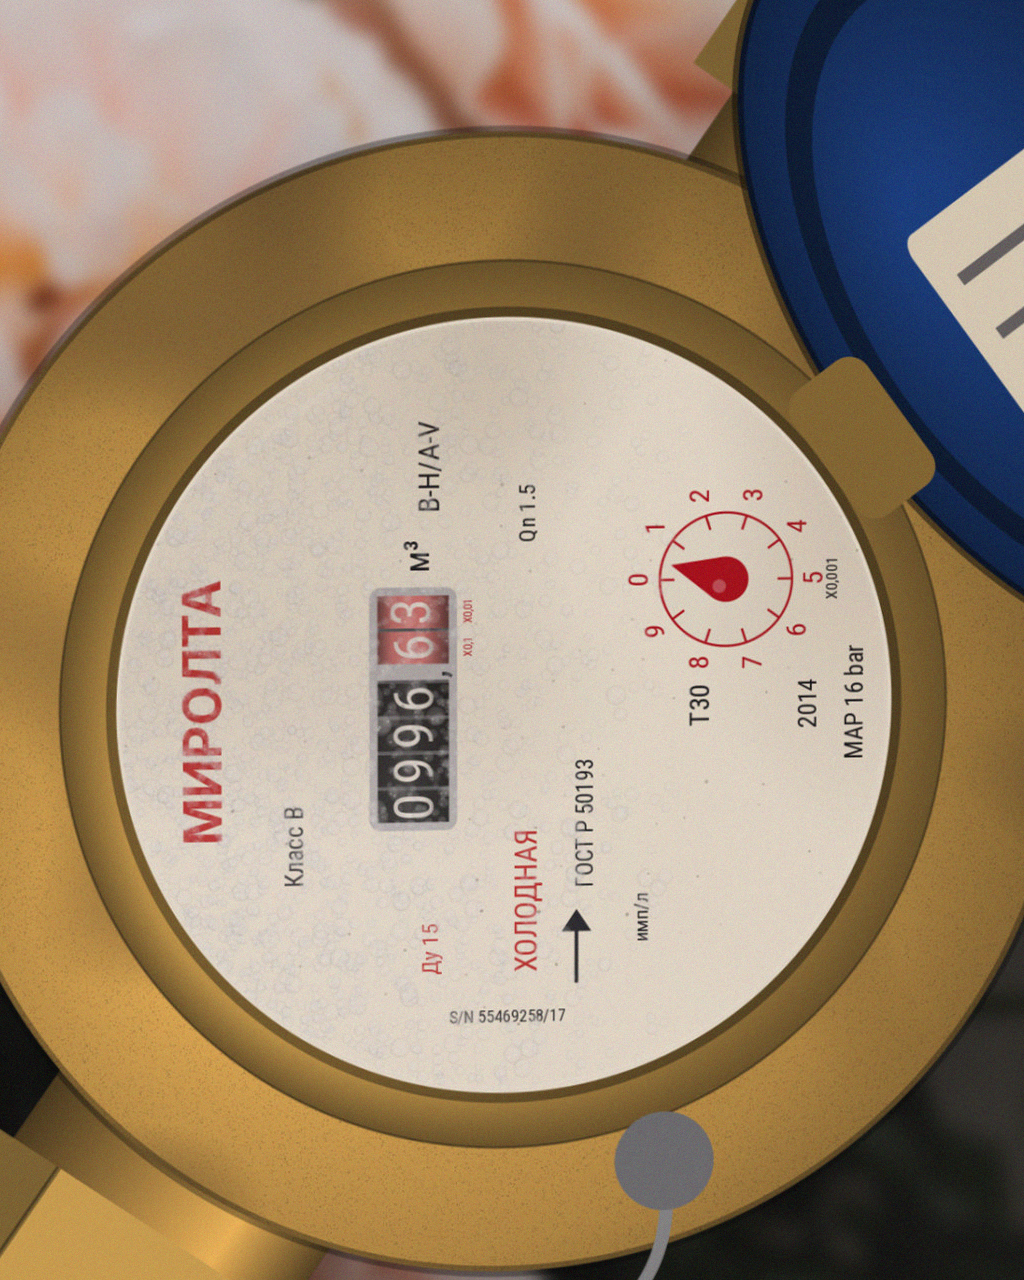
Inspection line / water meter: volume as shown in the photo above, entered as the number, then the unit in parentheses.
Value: 996.630 (m³)
